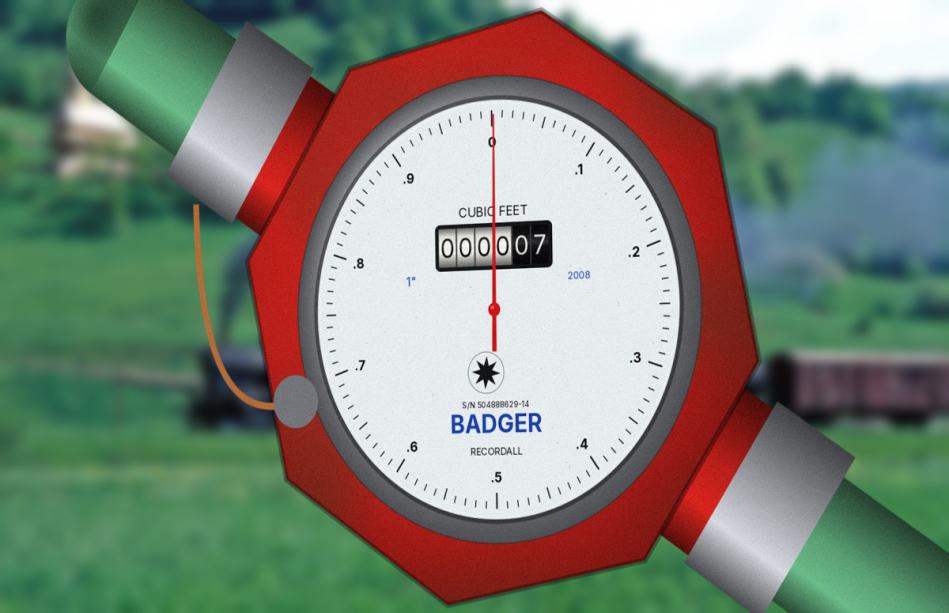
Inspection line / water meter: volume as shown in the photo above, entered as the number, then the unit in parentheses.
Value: 7.00 (ft³)
